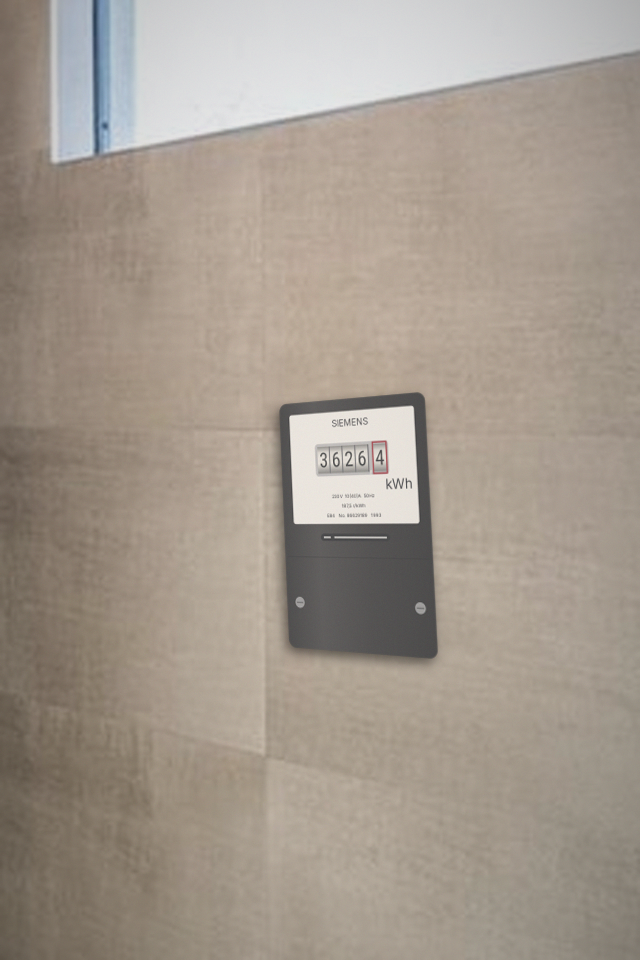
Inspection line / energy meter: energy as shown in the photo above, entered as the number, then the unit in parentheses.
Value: 3626.4 (kWh)
